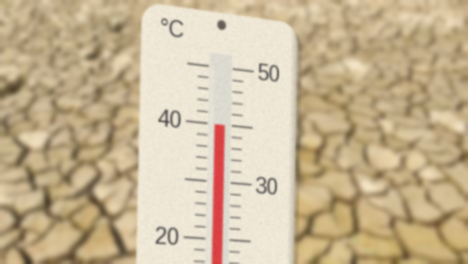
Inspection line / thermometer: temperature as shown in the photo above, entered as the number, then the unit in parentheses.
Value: 40 (°C)
